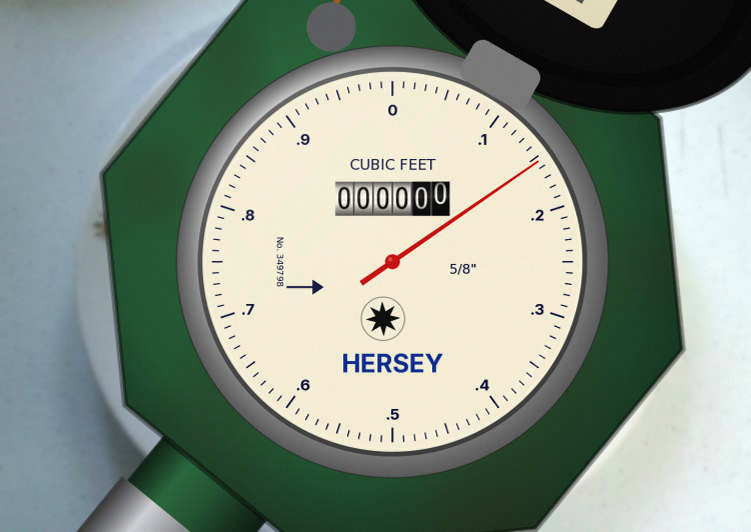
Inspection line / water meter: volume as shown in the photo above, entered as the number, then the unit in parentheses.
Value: 0.15 (ft³)
